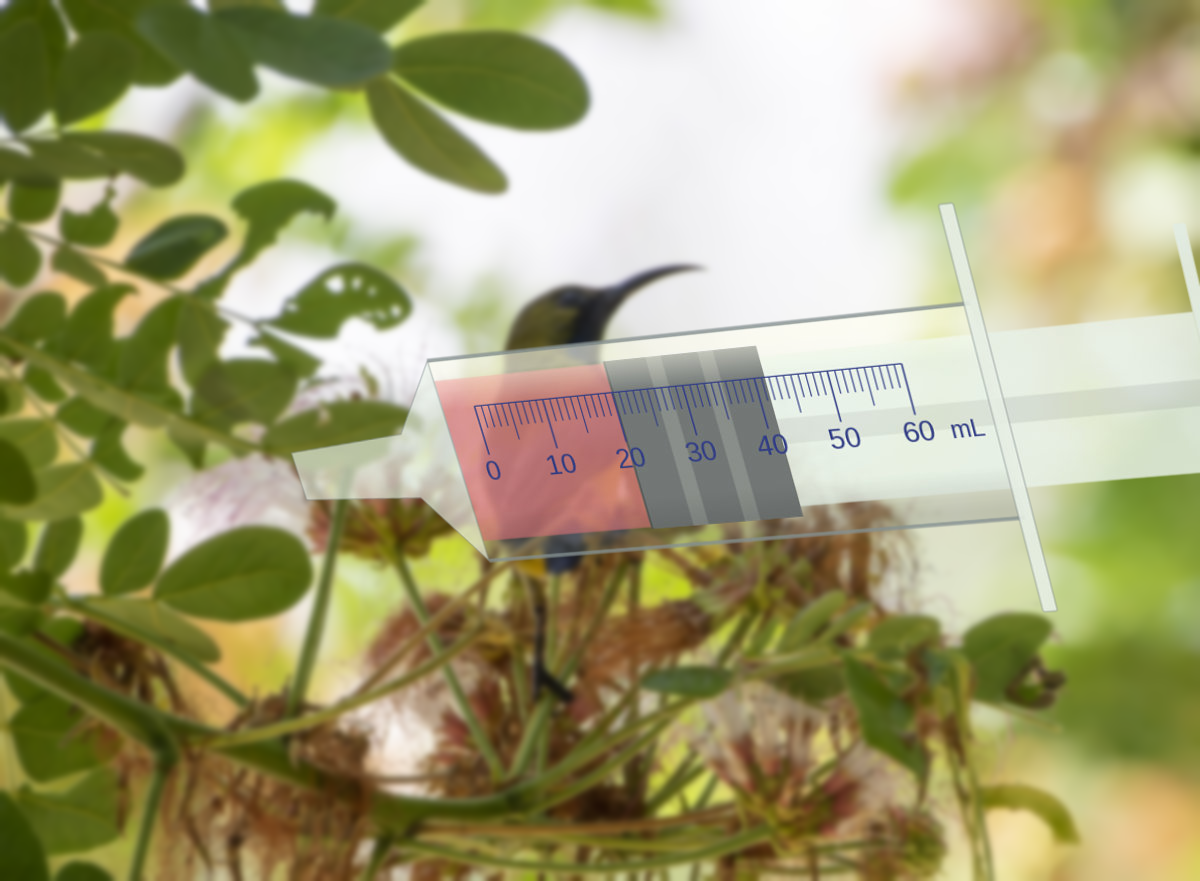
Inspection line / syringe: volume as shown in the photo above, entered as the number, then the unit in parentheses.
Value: 20 (mL)
